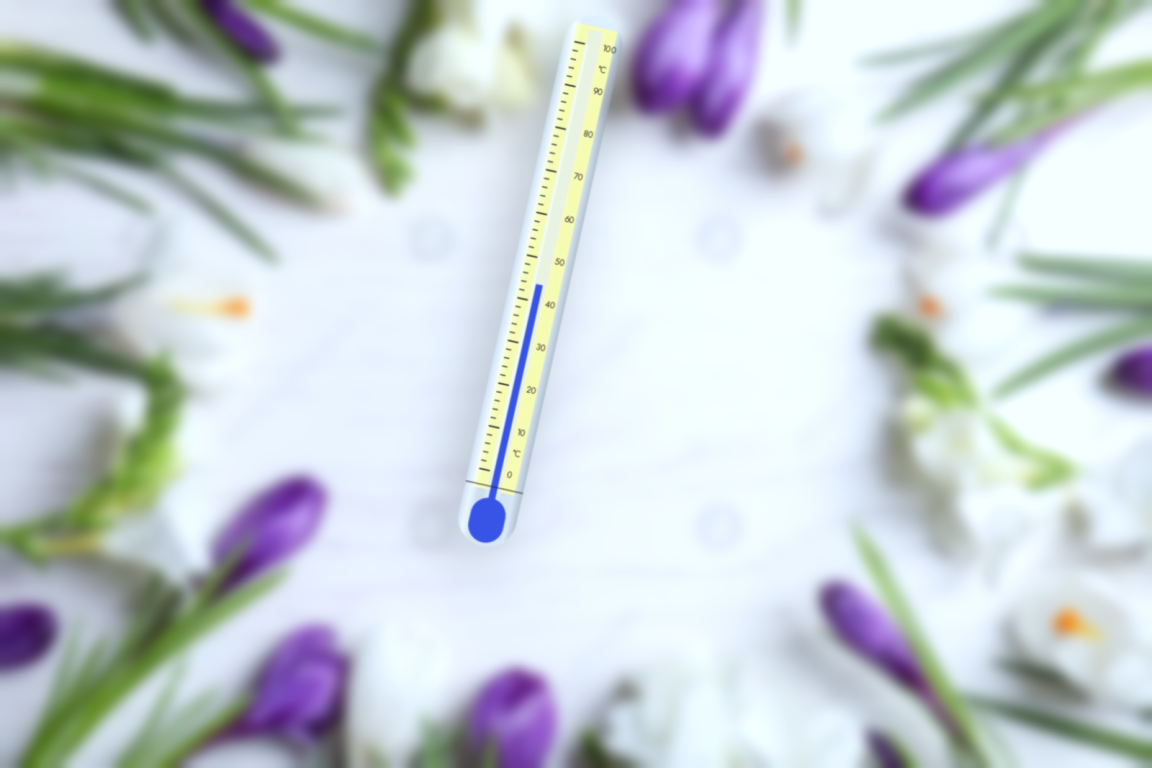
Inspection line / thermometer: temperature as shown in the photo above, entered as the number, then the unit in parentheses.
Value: 44 (°C)
